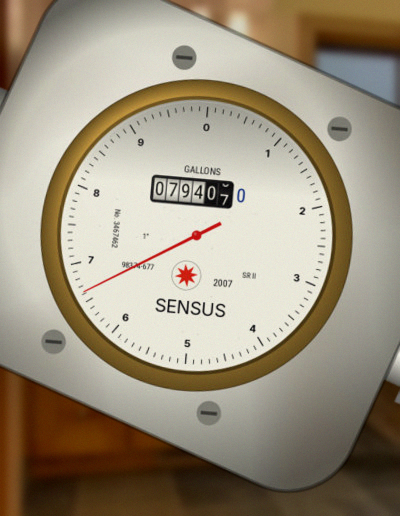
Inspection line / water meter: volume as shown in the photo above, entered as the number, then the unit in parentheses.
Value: 794066.6 (gal)
